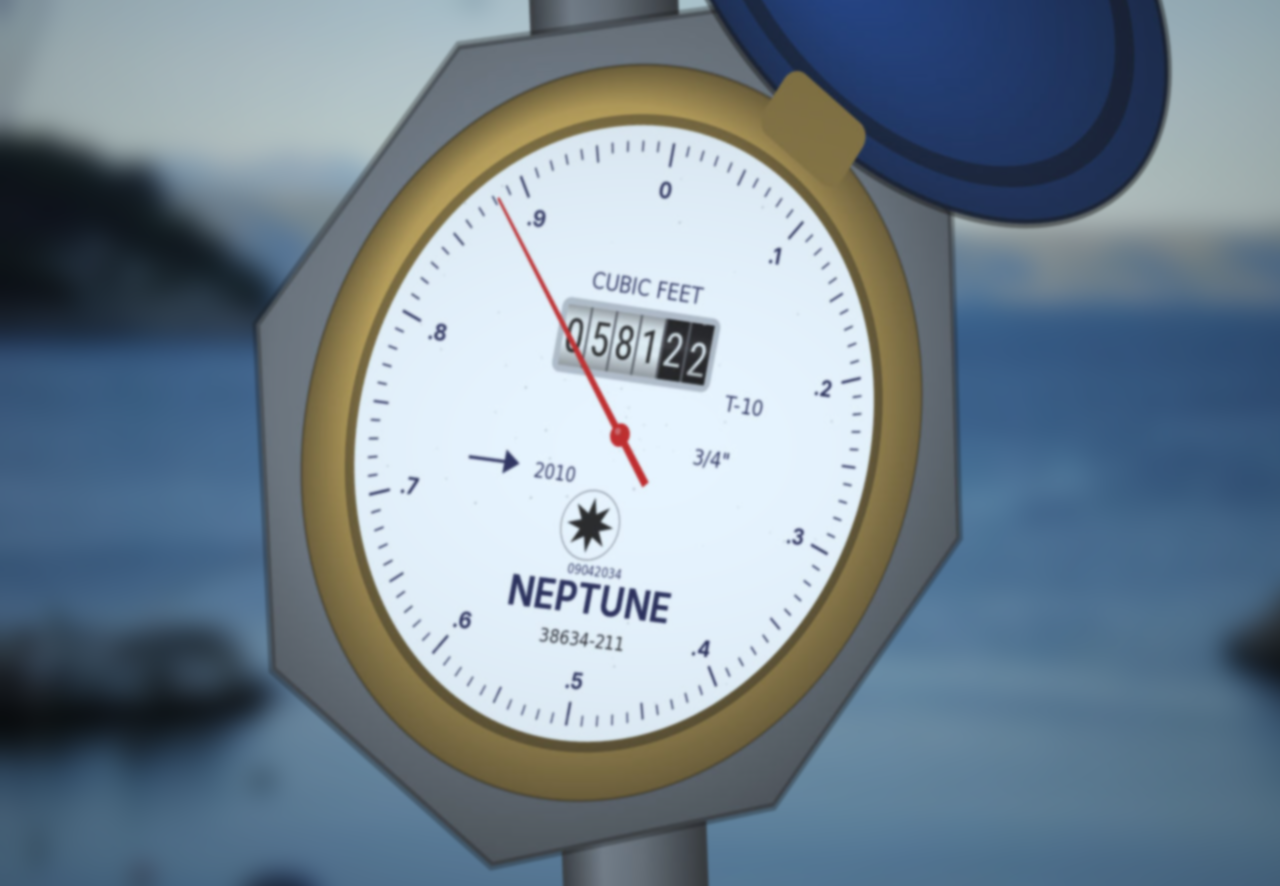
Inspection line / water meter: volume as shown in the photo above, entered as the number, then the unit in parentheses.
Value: 58121.88 (ft³)
